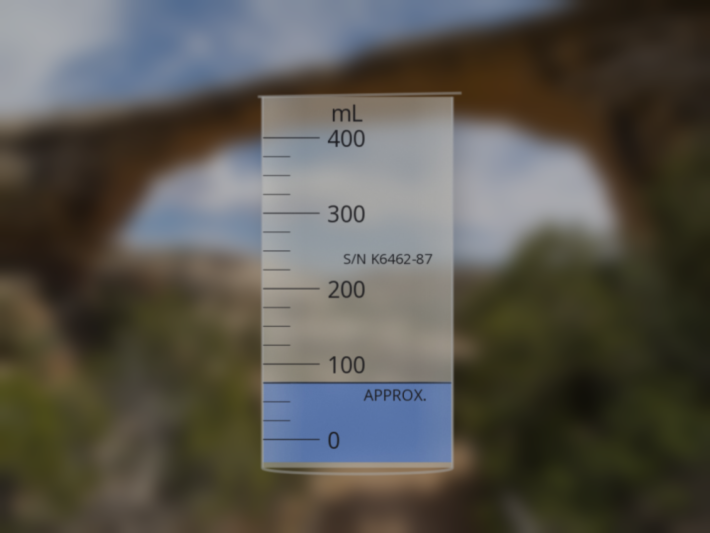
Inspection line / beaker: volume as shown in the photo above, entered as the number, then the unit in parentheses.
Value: 75 (mL)
